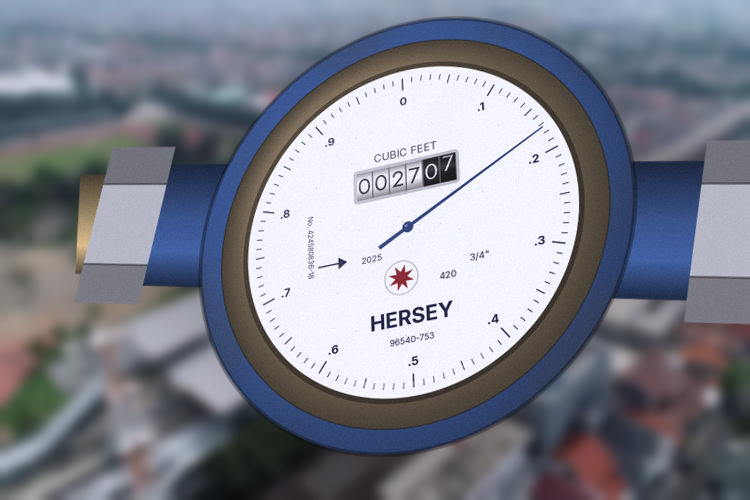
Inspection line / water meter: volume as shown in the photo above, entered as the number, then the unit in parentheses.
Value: 2707.17 (ft³)
